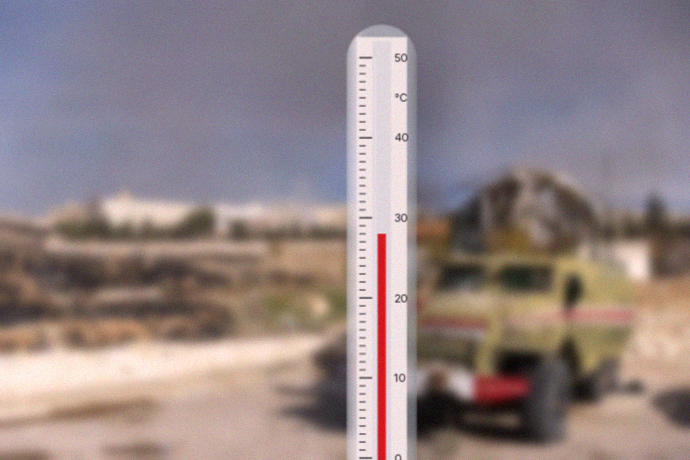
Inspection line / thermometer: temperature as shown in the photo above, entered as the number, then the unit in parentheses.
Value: 28 (°C)
